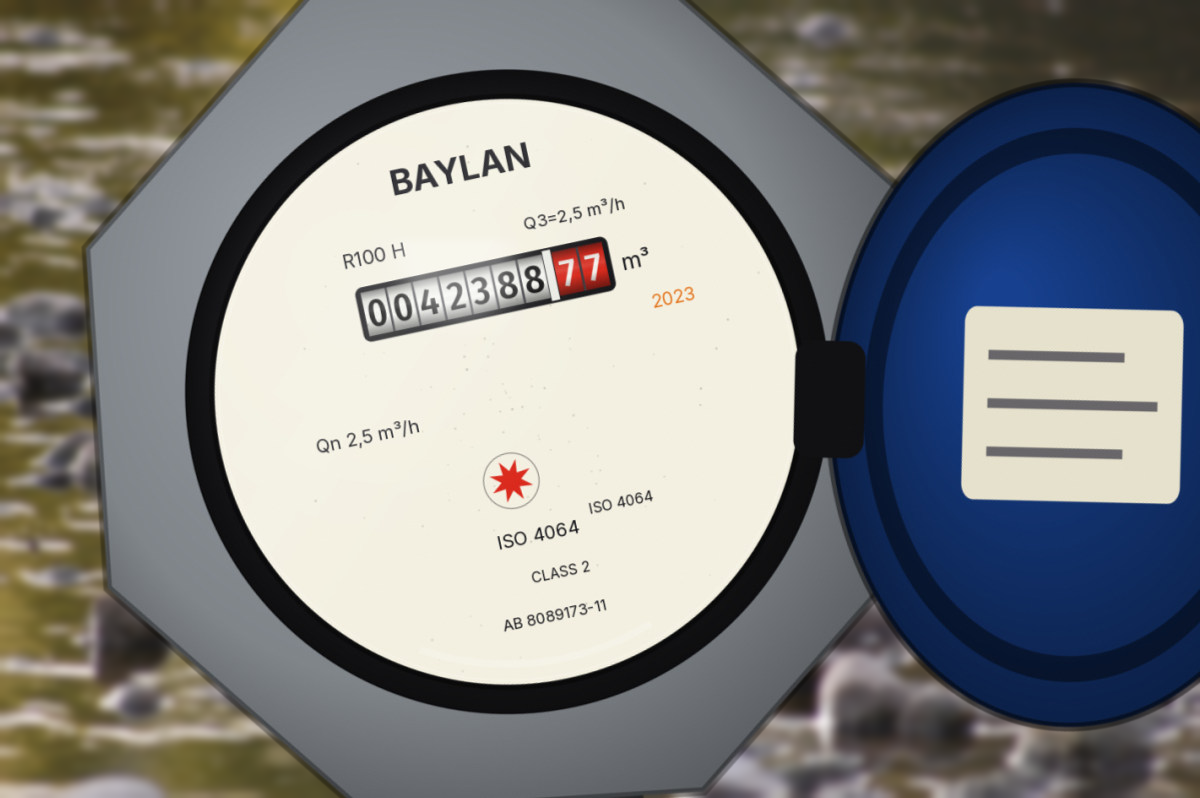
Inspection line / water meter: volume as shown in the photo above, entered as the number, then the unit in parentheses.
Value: 42388.77 (m³)
